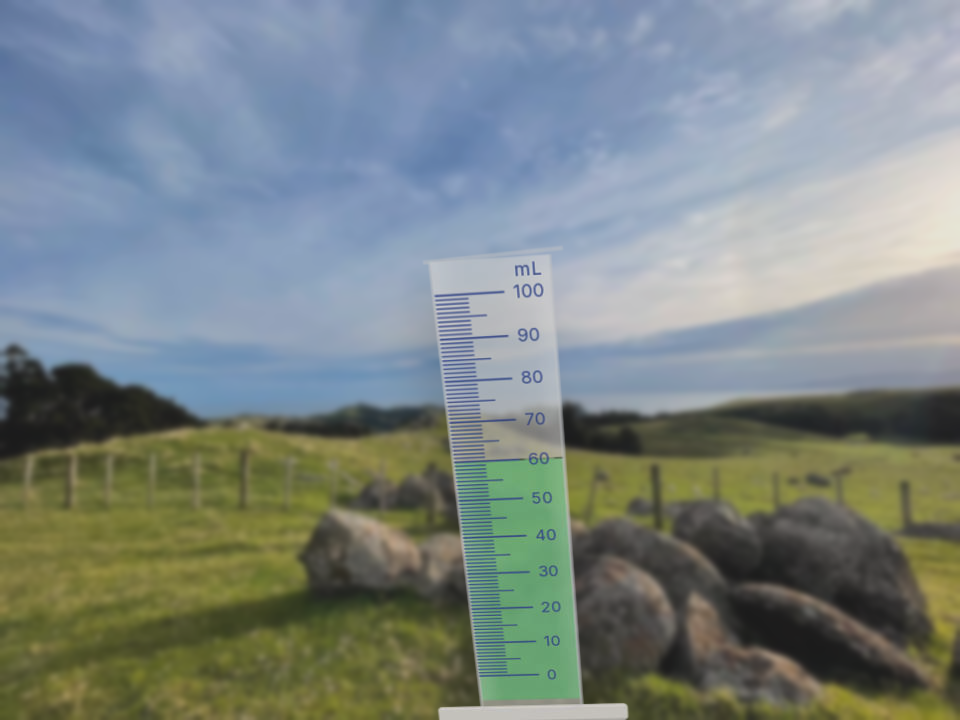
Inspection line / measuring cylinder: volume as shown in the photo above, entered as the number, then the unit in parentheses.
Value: 60 (mL)
